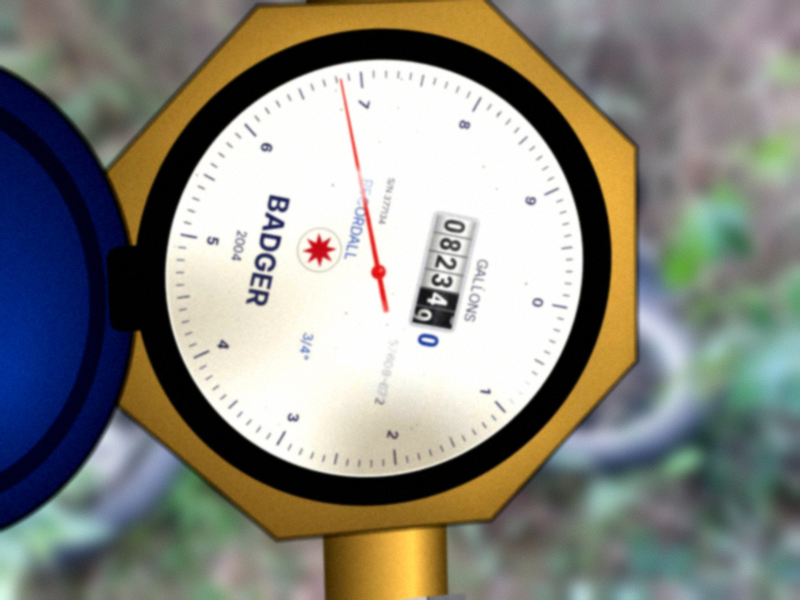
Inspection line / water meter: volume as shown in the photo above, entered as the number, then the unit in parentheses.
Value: 823486.8 (gal)
